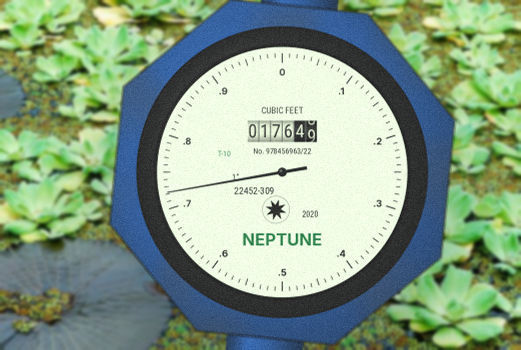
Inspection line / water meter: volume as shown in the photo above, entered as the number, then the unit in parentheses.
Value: 17648.72 (ft³)
